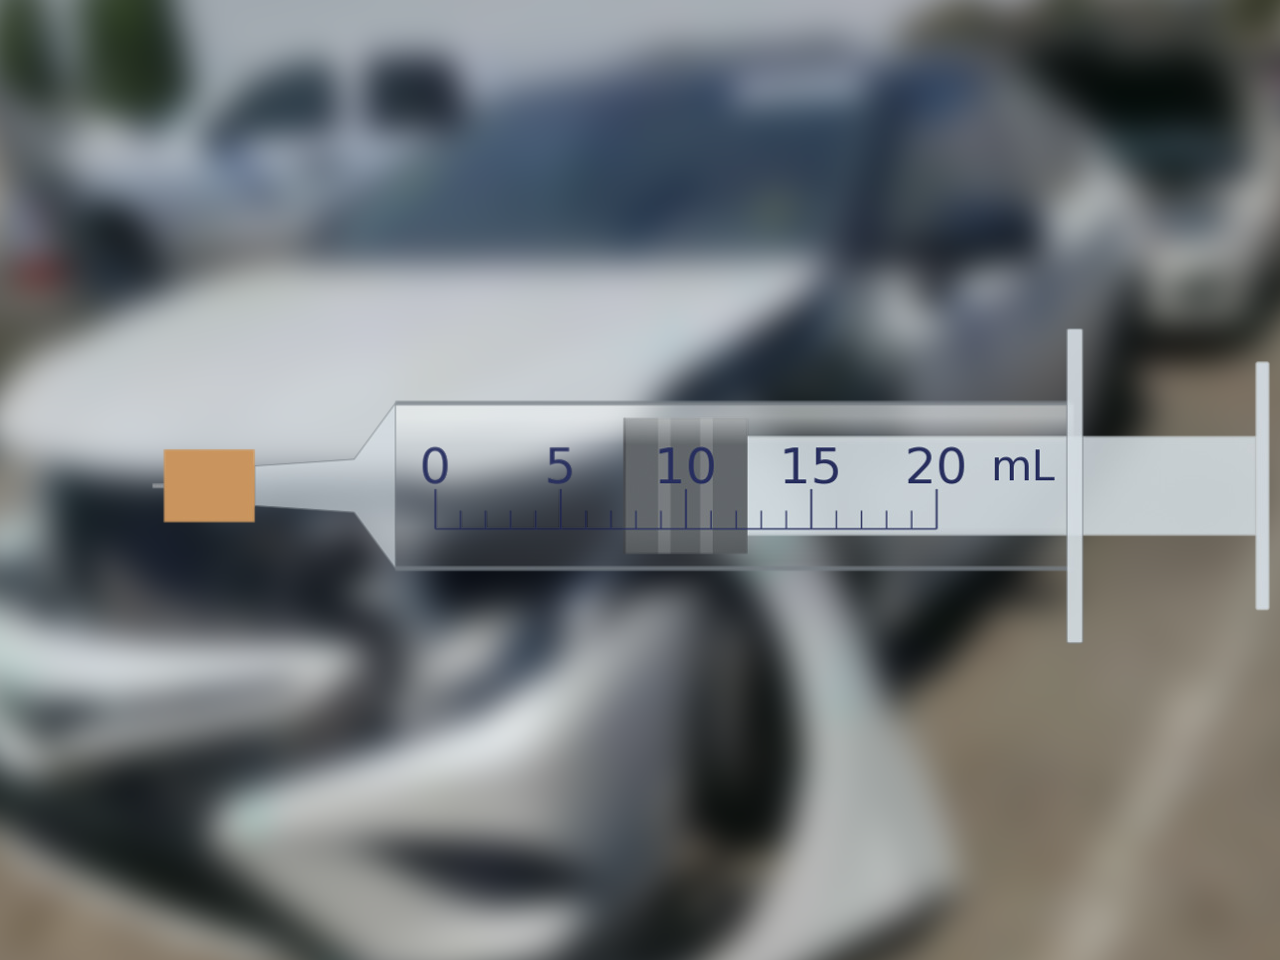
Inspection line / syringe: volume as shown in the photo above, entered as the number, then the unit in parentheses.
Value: 7.5 (mL)
